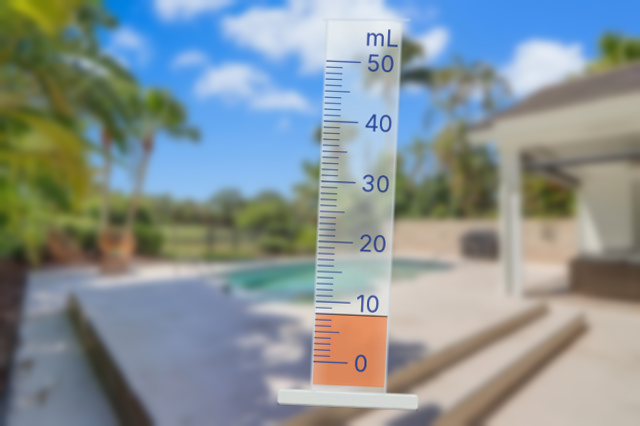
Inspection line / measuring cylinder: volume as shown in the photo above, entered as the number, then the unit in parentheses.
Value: 8 (mL)
